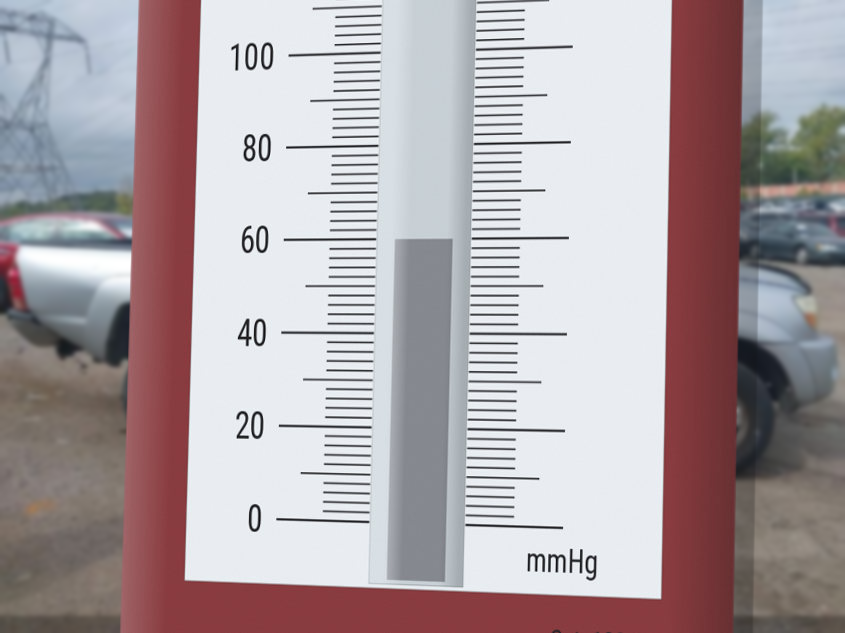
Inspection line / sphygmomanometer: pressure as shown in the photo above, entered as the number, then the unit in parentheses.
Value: 60 (mmHg)
